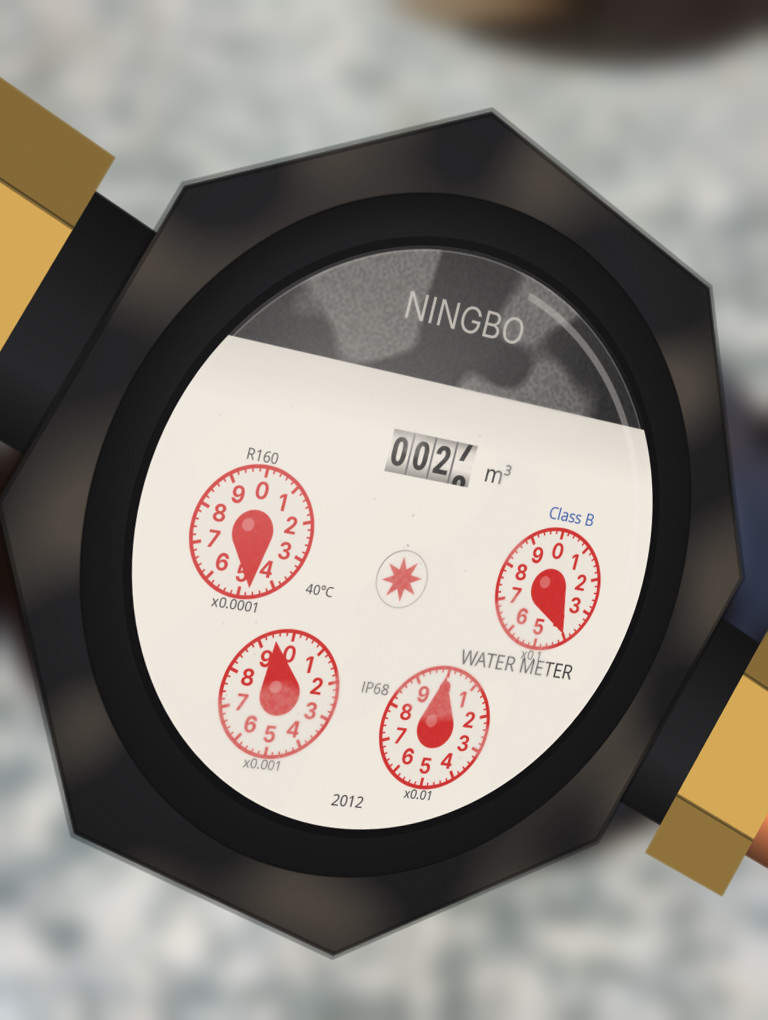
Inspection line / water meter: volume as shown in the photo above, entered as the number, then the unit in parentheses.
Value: 27.3994 (m³)
